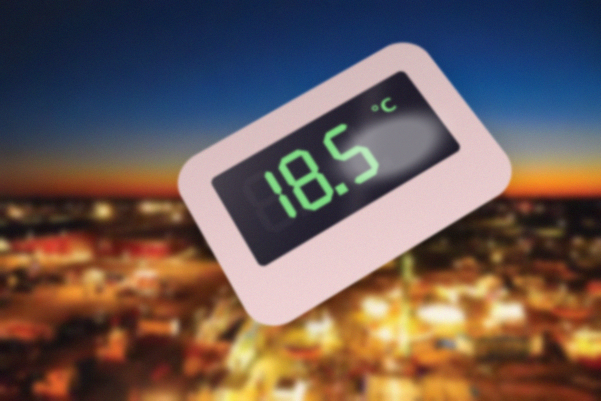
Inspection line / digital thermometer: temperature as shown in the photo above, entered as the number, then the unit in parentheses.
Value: 18.5 (°C)
